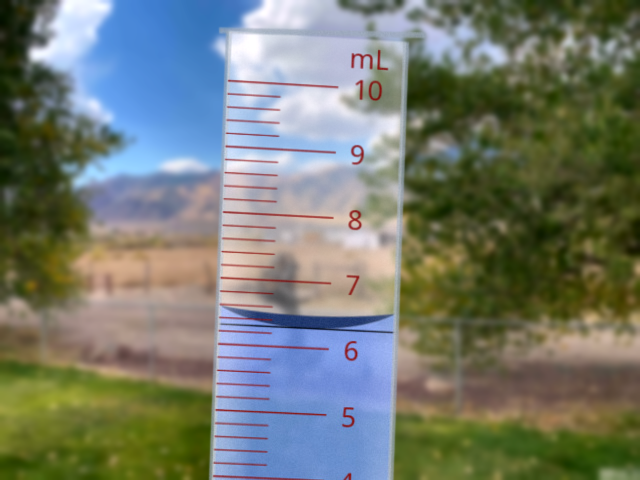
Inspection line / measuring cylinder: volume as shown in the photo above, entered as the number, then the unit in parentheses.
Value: 6.3 (mL)
